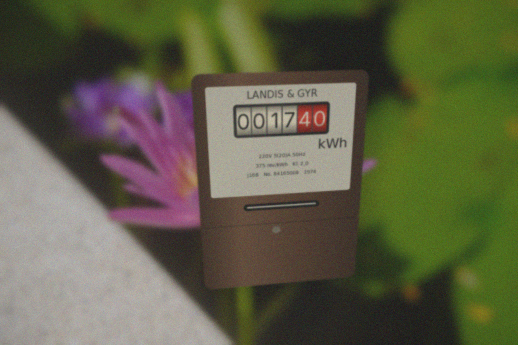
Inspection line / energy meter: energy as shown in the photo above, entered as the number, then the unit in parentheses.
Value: 17.40 (kWh)
